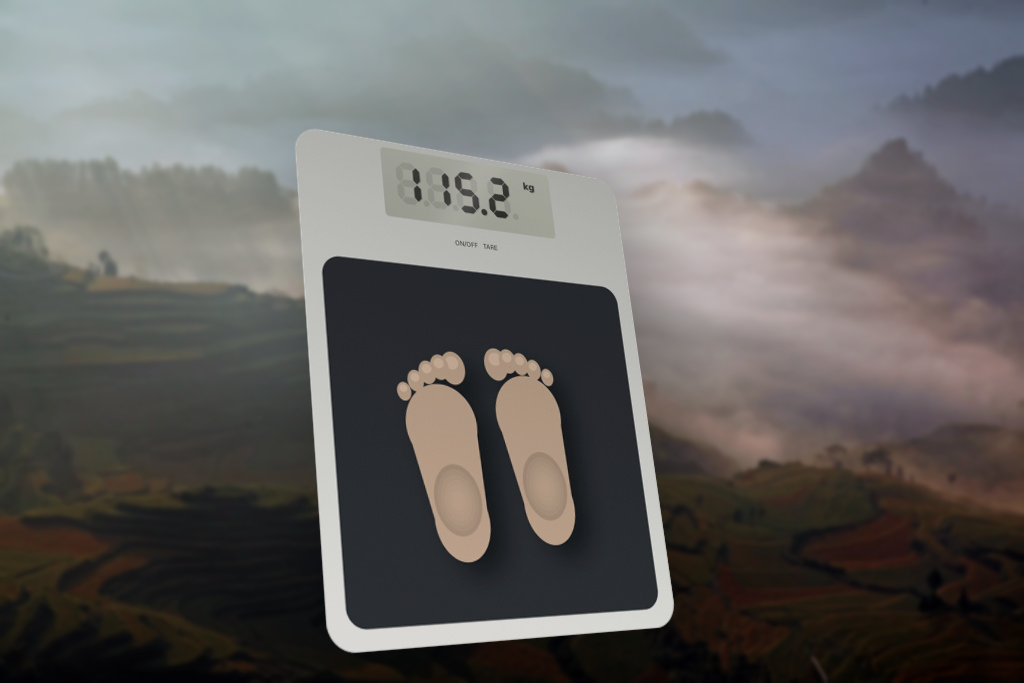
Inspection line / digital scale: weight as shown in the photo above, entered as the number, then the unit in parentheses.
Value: 115.2 (kg)
